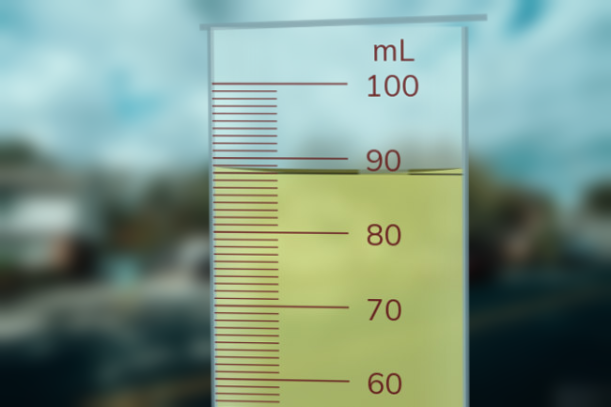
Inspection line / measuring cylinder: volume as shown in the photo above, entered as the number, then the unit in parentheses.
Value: 88 (mL)
